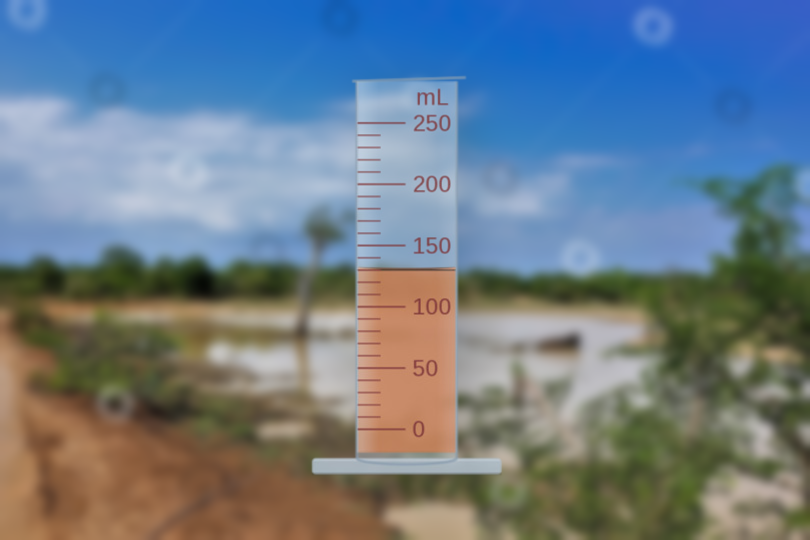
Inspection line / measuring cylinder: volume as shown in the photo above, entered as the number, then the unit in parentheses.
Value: 130 (mL)
